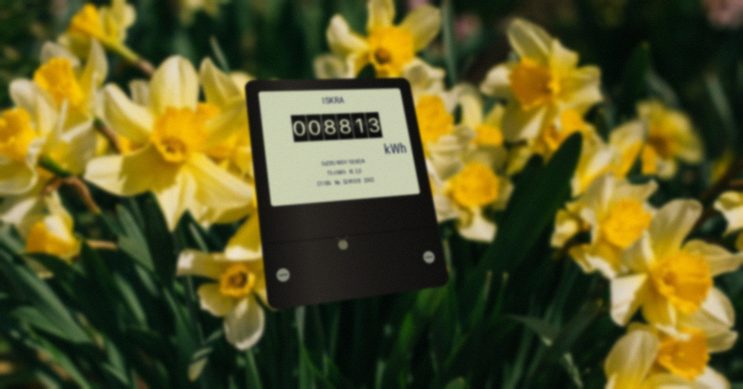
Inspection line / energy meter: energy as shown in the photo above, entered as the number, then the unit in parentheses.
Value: 8813 (kWh)
